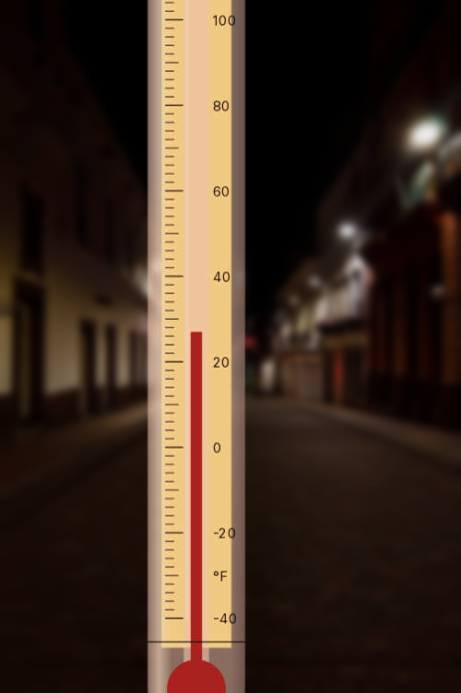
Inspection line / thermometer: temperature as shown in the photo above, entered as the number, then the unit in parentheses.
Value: 27 (°F)
